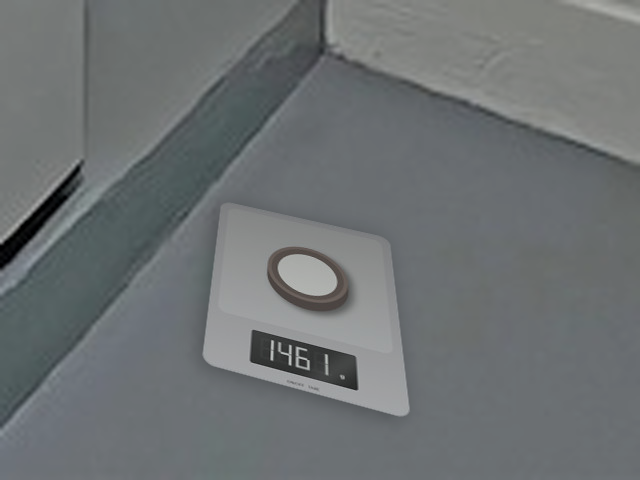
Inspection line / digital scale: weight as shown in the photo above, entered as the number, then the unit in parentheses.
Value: 1461 (g)
